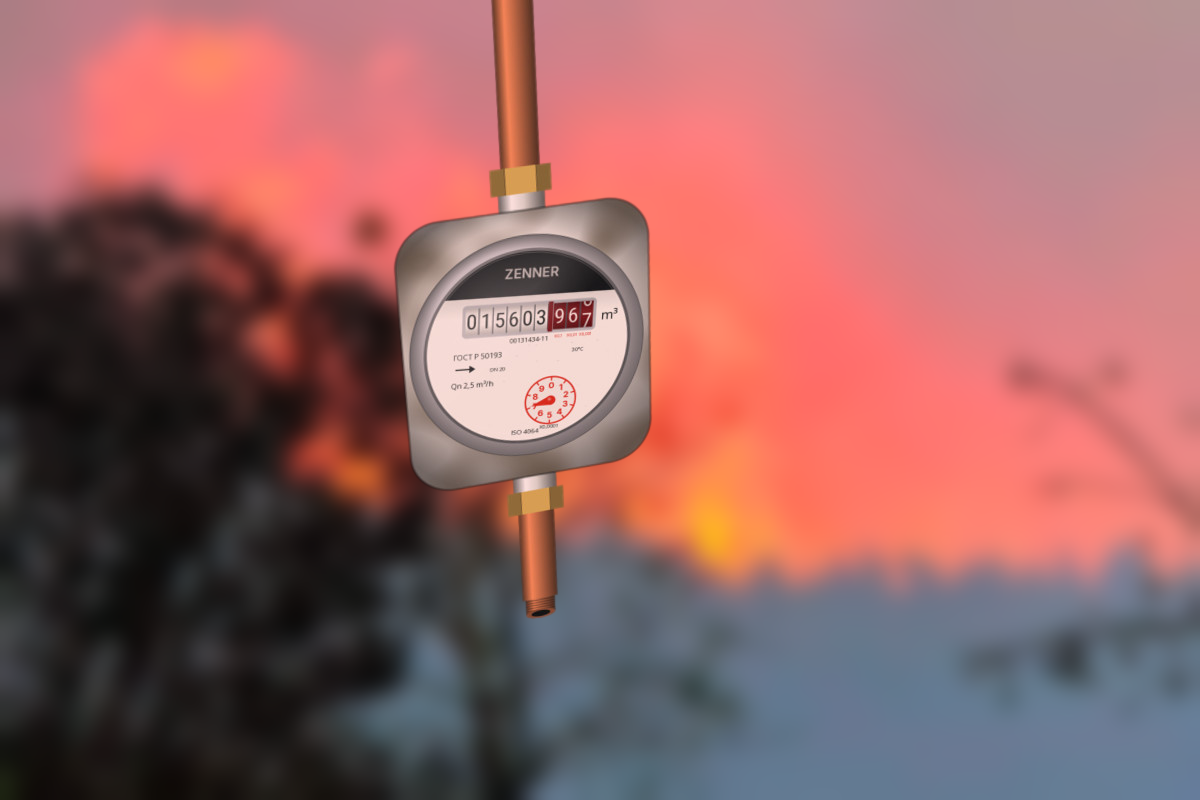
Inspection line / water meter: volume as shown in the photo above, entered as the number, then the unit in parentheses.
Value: 15603.9667 (m³)
